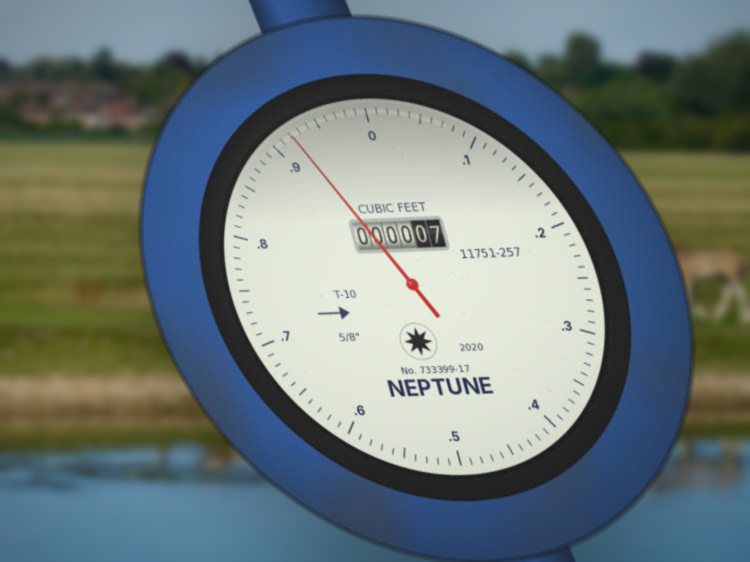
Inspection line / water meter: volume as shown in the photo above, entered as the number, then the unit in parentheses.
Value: 6.92 (ft³)
